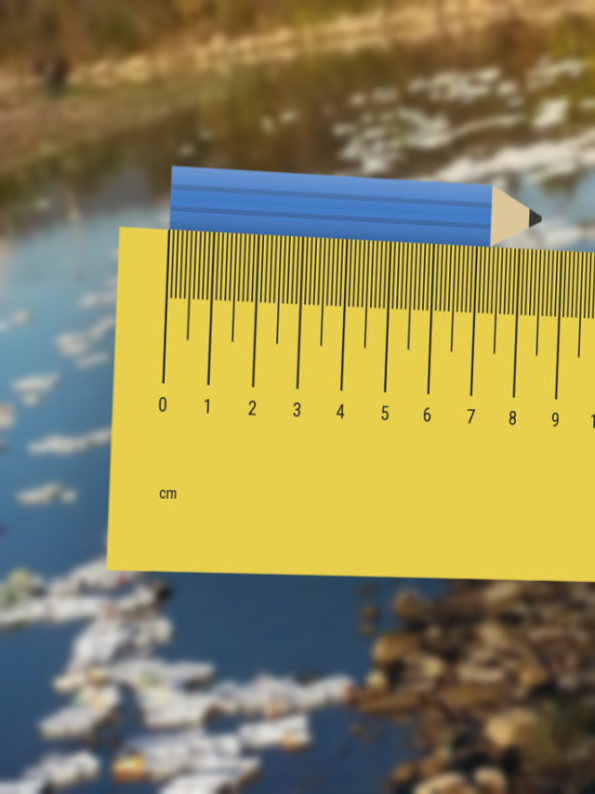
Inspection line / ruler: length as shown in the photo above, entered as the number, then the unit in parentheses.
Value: 8.5 (cm)
